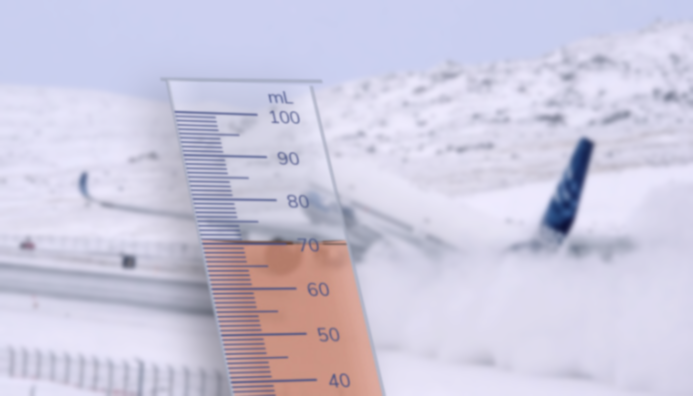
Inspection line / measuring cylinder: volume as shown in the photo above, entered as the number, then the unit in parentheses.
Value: 70 (mL)
